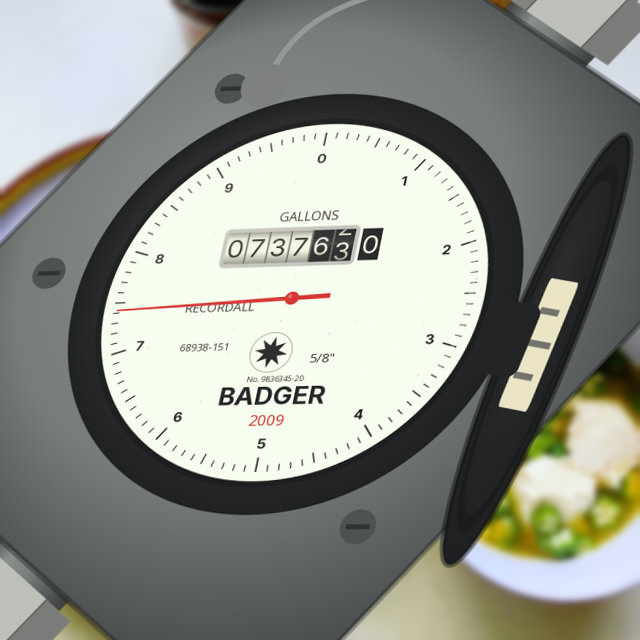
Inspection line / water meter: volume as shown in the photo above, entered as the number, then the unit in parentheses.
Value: 737627.4 (gal)
